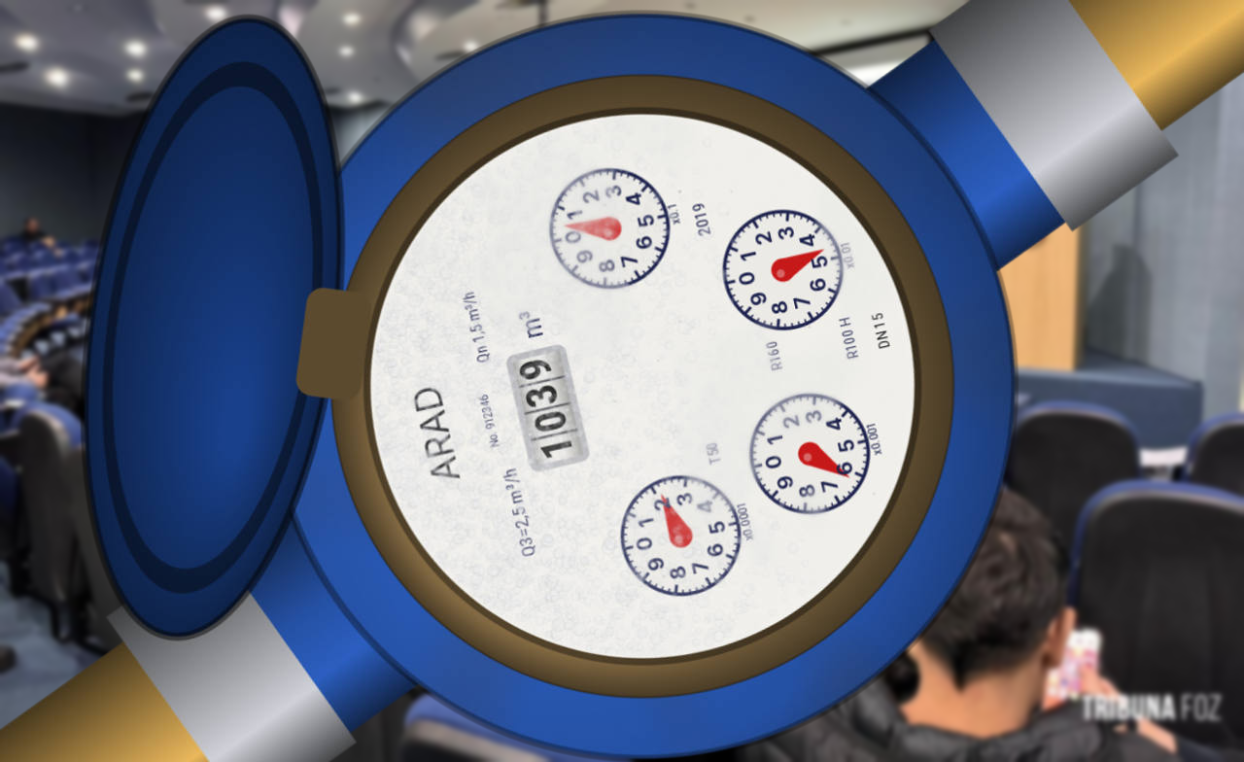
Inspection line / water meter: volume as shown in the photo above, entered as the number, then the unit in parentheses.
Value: 1039.0462 (m³)
